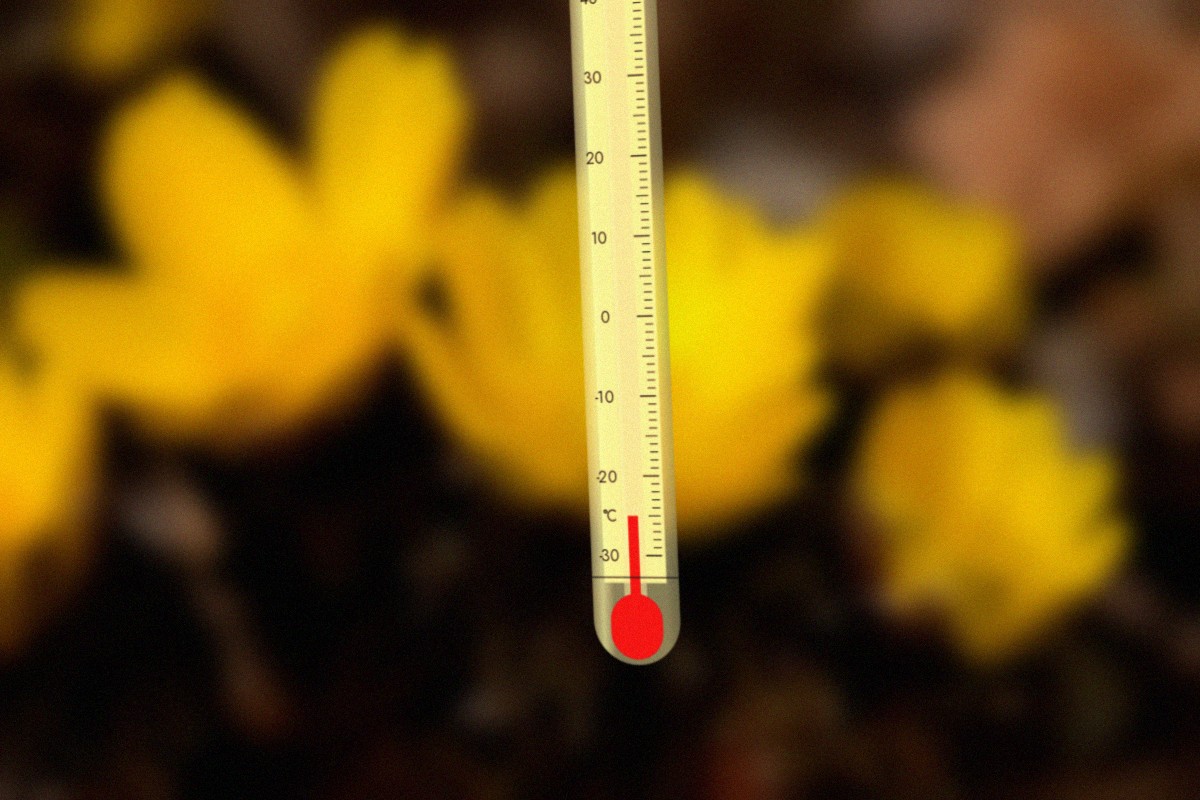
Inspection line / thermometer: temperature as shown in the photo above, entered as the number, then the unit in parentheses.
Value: -25 (°C)
